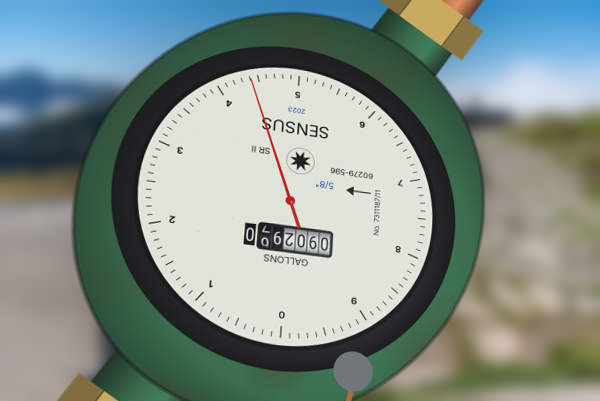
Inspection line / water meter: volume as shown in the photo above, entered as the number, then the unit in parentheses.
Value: 902964.4 (gal)
